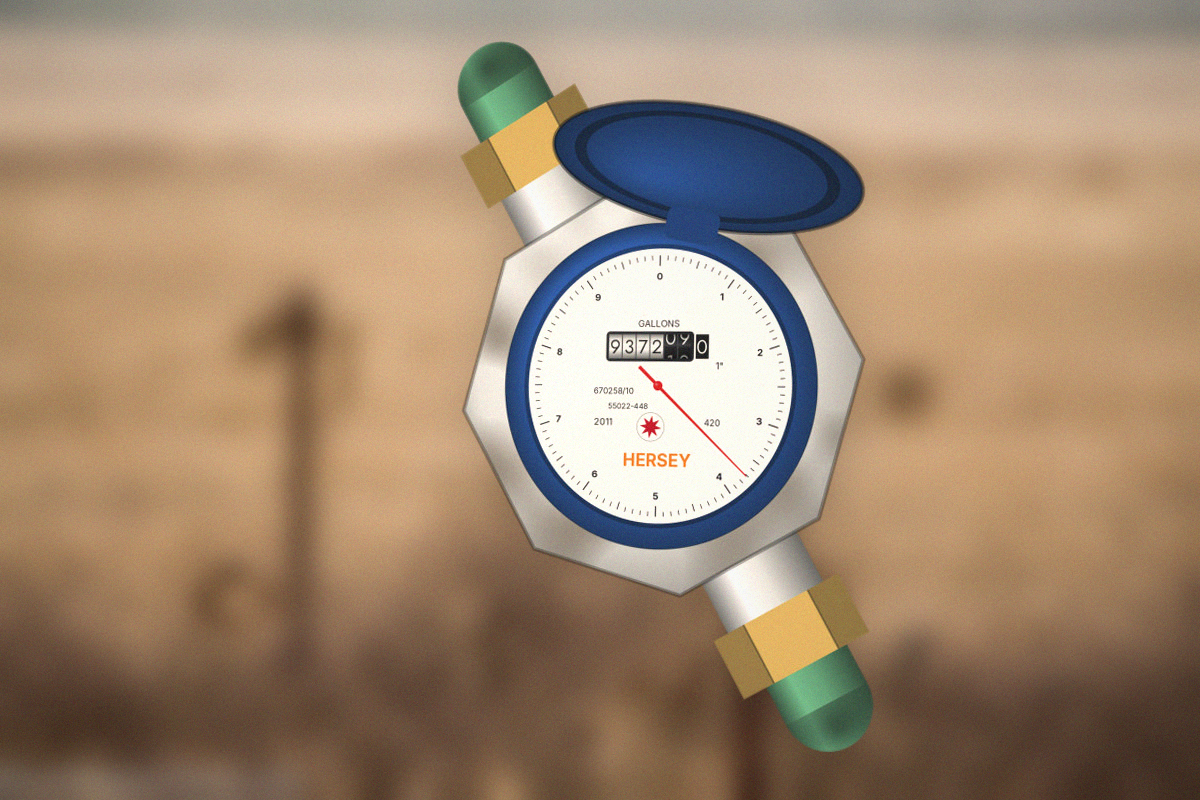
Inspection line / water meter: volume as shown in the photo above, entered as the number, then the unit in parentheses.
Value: 9372093.7 (gal)
